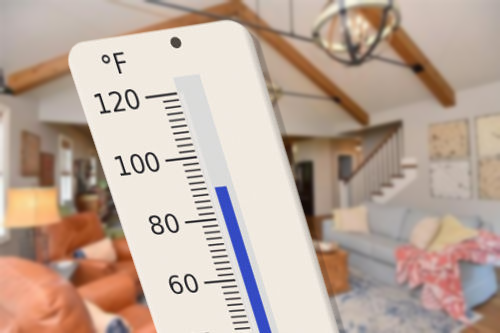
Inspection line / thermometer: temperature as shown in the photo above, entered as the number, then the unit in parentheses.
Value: 90 (°F)
